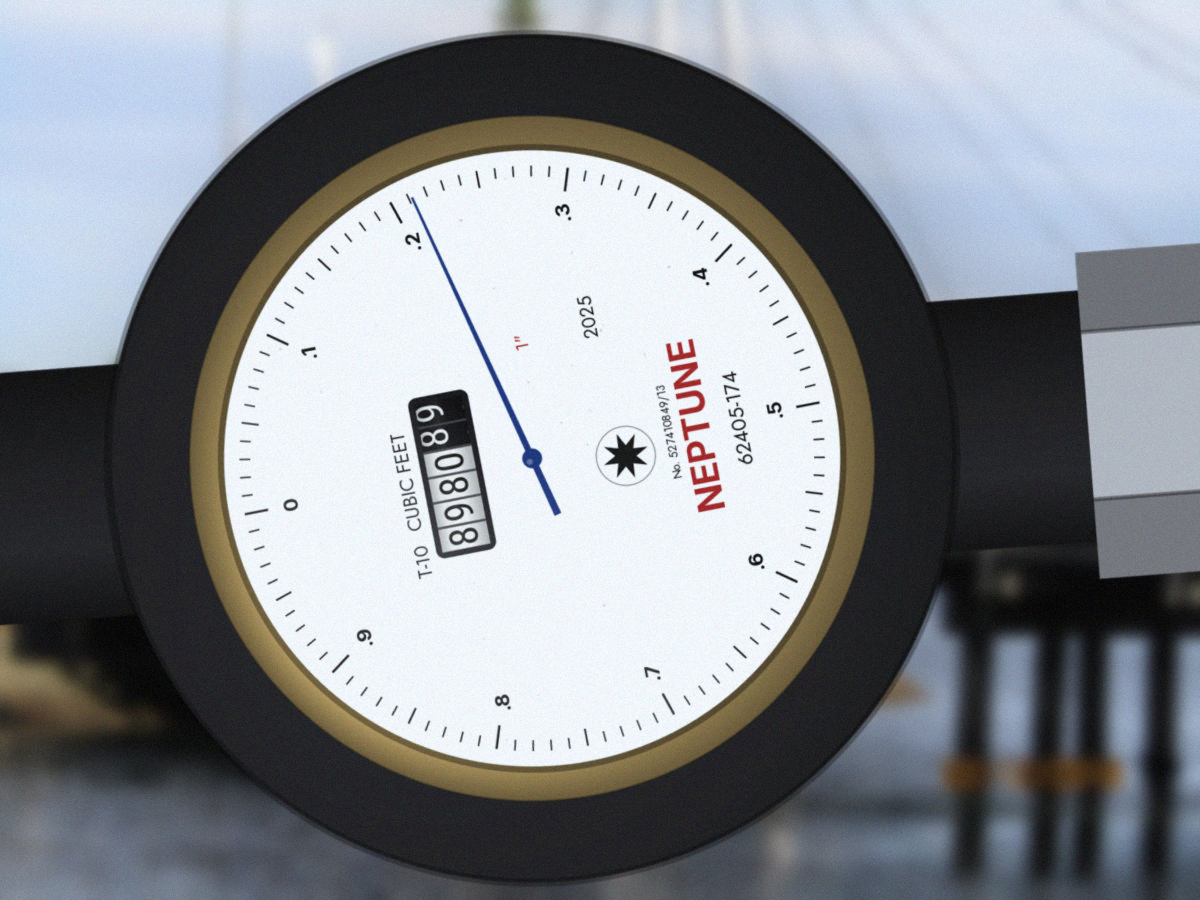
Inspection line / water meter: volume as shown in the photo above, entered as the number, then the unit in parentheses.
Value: 898089.21 (ft³)
